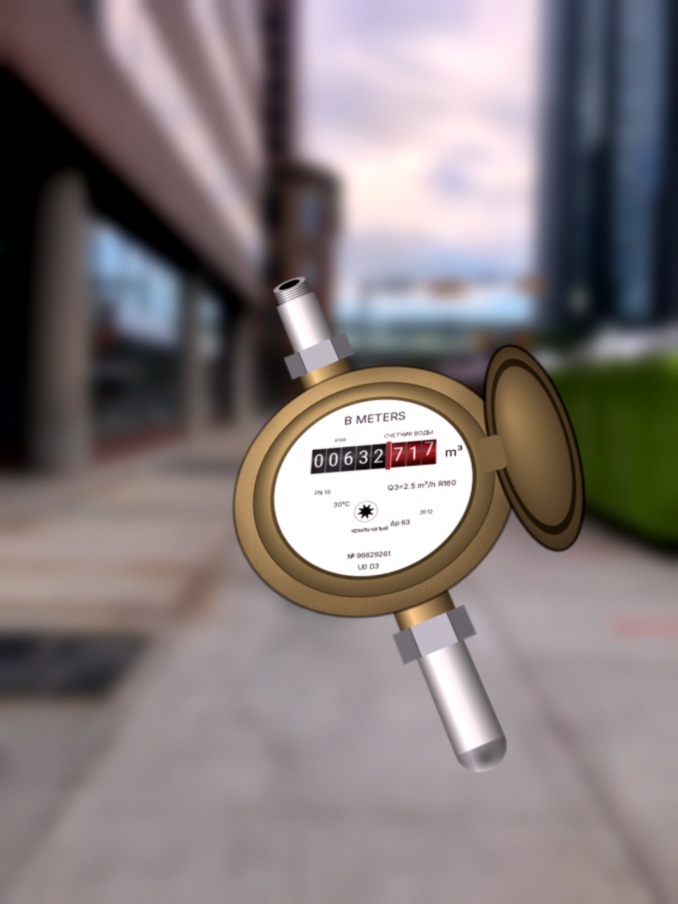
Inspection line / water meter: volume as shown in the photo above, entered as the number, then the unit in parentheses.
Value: 632.717 (m³)
